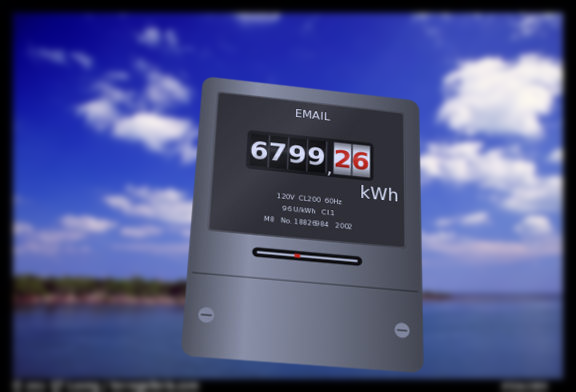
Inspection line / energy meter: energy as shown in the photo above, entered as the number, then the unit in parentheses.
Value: 6799.26 (kWh)
